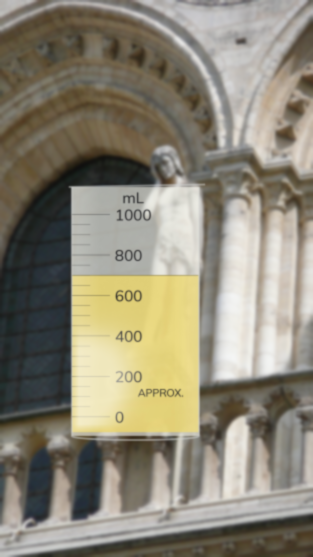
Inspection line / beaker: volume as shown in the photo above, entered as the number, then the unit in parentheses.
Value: 700 (mL)
